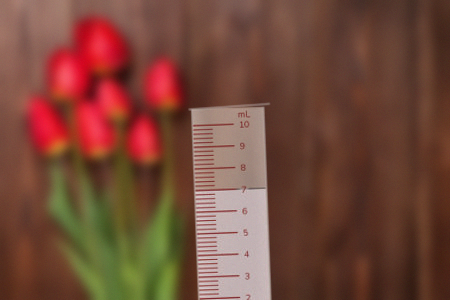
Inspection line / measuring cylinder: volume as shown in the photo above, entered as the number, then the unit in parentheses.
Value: 7 (mL)
